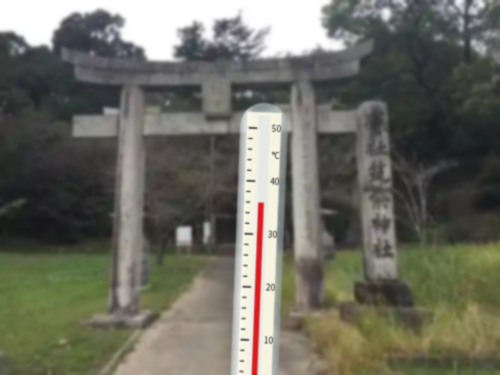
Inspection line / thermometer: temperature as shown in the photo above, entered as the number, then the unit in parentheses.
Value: 36 (°C)
